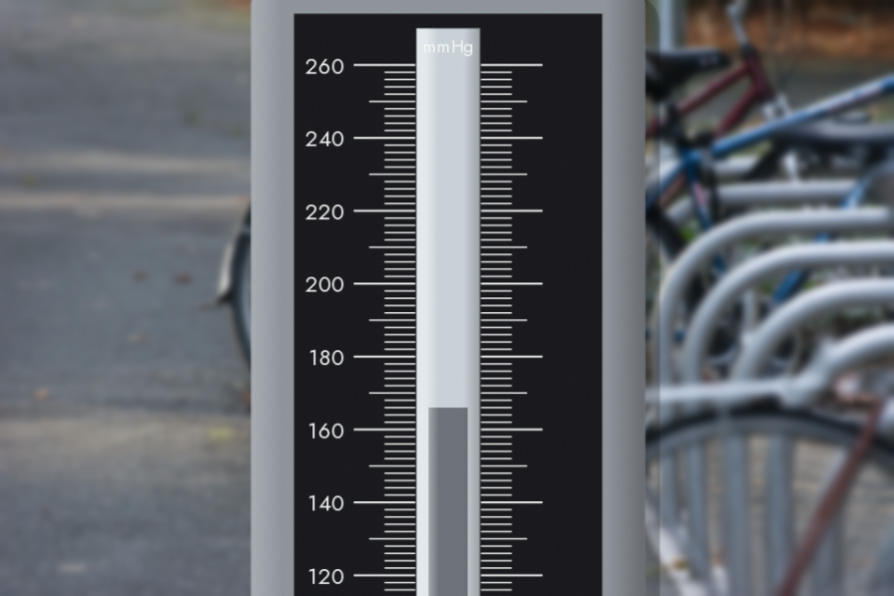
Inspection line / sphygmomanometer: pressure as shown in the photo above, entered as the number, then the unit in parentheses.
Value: 166 (mmHg)
